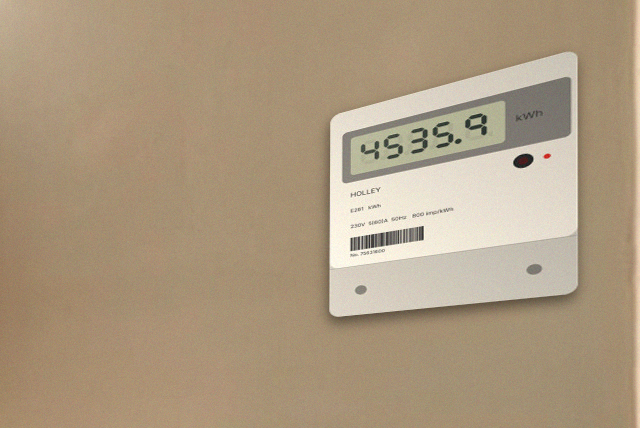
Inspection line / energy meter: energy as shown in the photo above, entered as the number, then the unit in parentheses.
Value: 4535.9 (kWh)
